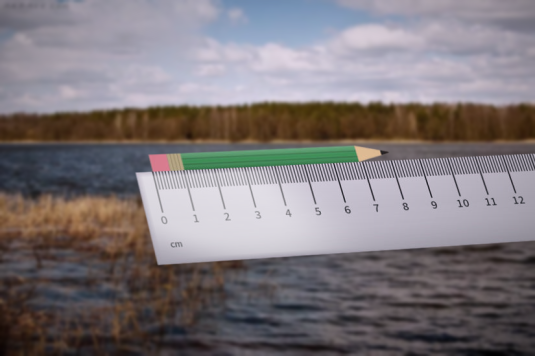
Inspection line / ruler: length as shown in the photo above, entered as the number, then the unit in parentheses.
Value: 8 (cm)
